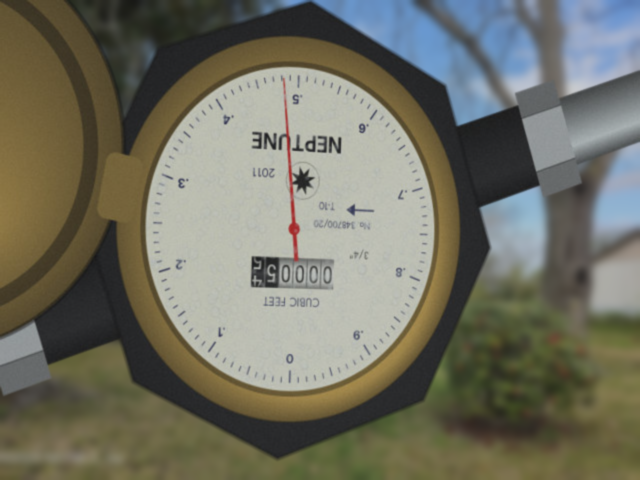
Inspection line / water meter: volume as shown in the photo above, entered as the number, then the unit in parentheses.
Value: 54.48 (ft³)
